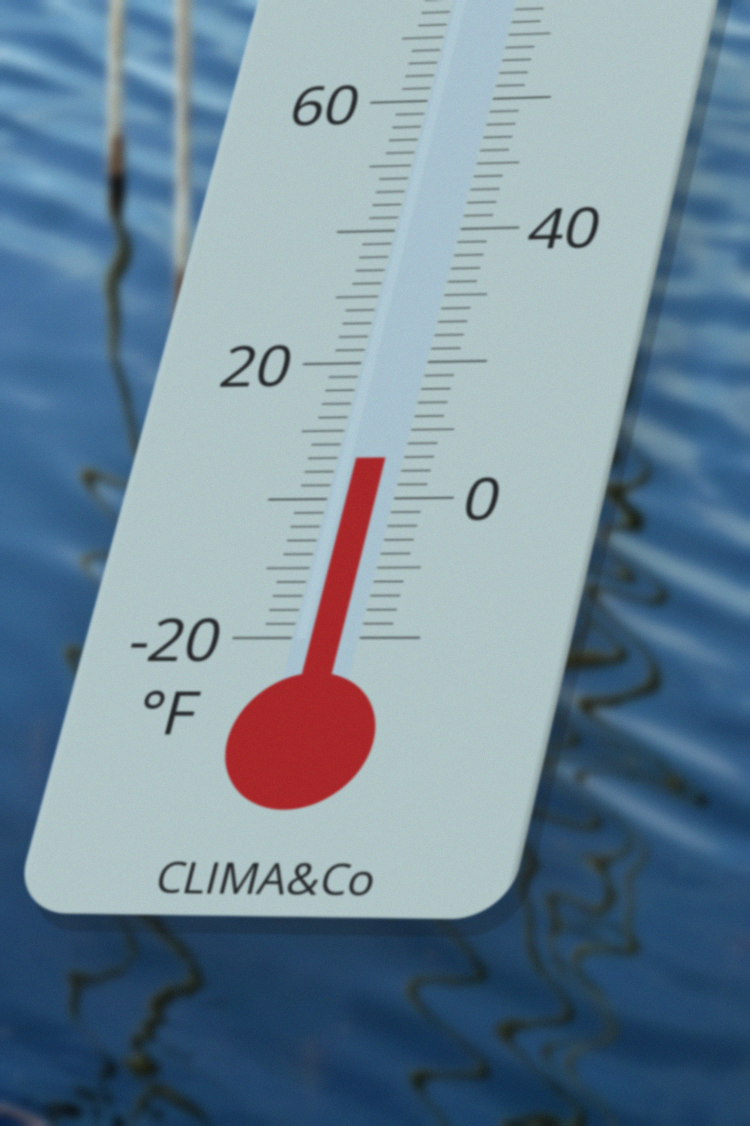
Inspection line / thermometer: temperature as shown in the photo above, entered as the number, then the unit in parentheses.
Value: 6 (°F)
